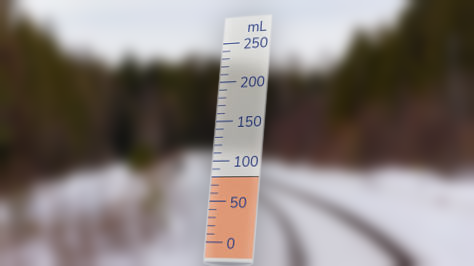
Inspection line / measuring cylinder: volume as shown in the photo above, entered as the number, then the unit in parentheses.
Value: 80 (mL)
